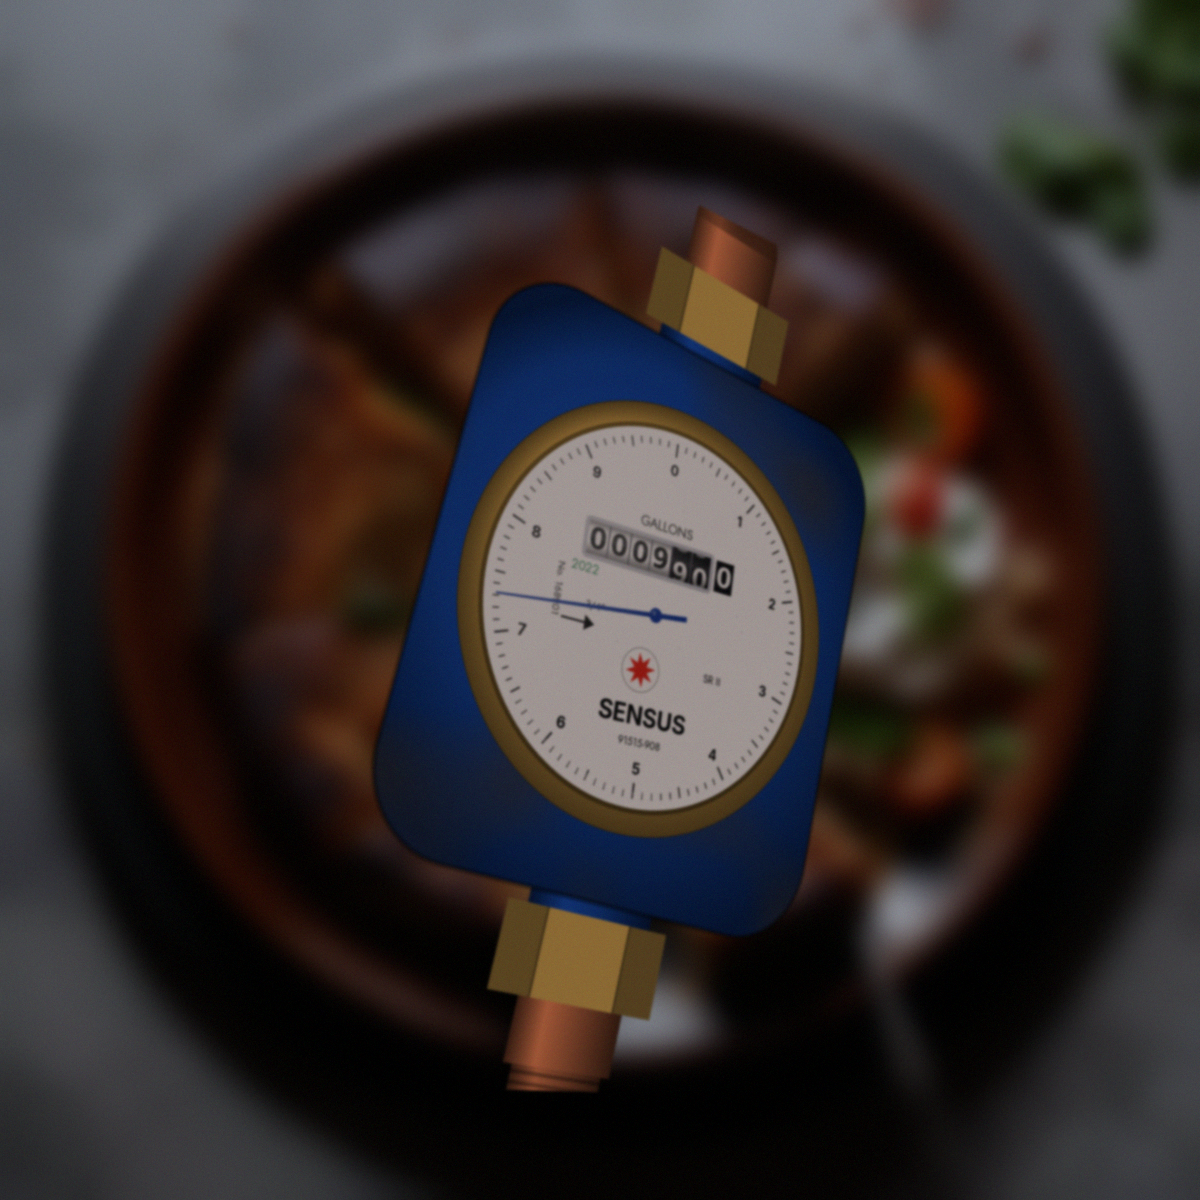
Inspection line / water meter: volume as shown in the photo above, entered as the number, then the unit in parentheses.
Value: 9897.3 (gal)
